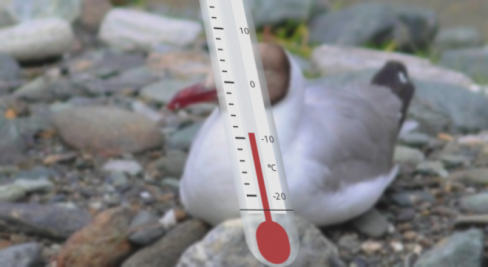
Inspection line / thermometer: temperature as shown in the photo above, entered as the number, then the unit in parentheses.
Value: -9 (°C)
